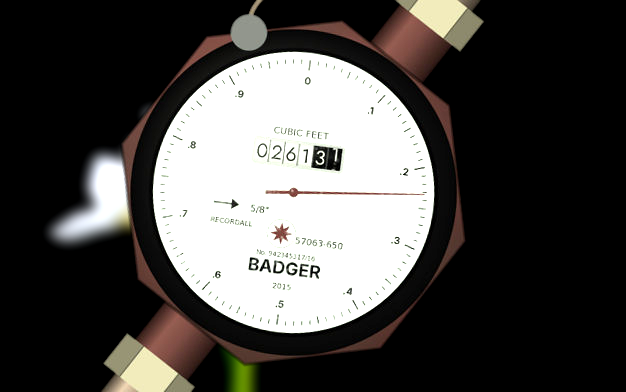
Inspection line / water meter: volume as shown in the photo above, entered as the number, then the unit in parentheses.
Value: 26131.23 (ft³)
